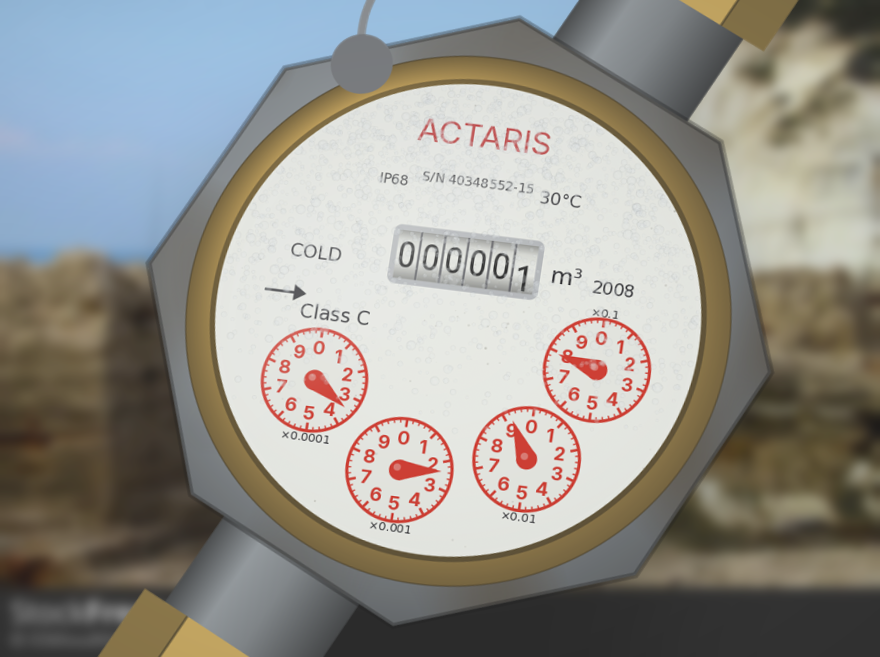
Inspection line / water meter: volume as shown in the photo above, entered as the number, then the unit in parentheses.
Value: 0.7923 (m³)
